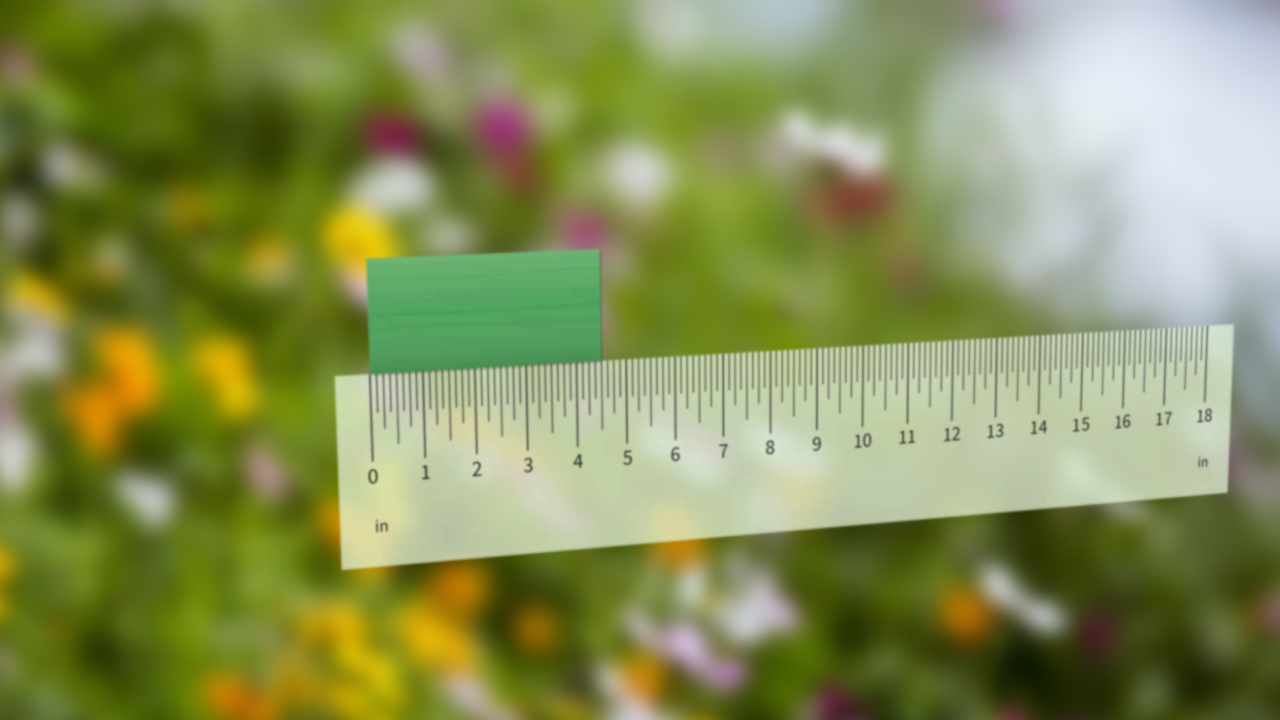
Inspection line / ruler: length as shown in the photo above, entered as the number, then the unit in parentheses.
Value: 4.5 (in)
